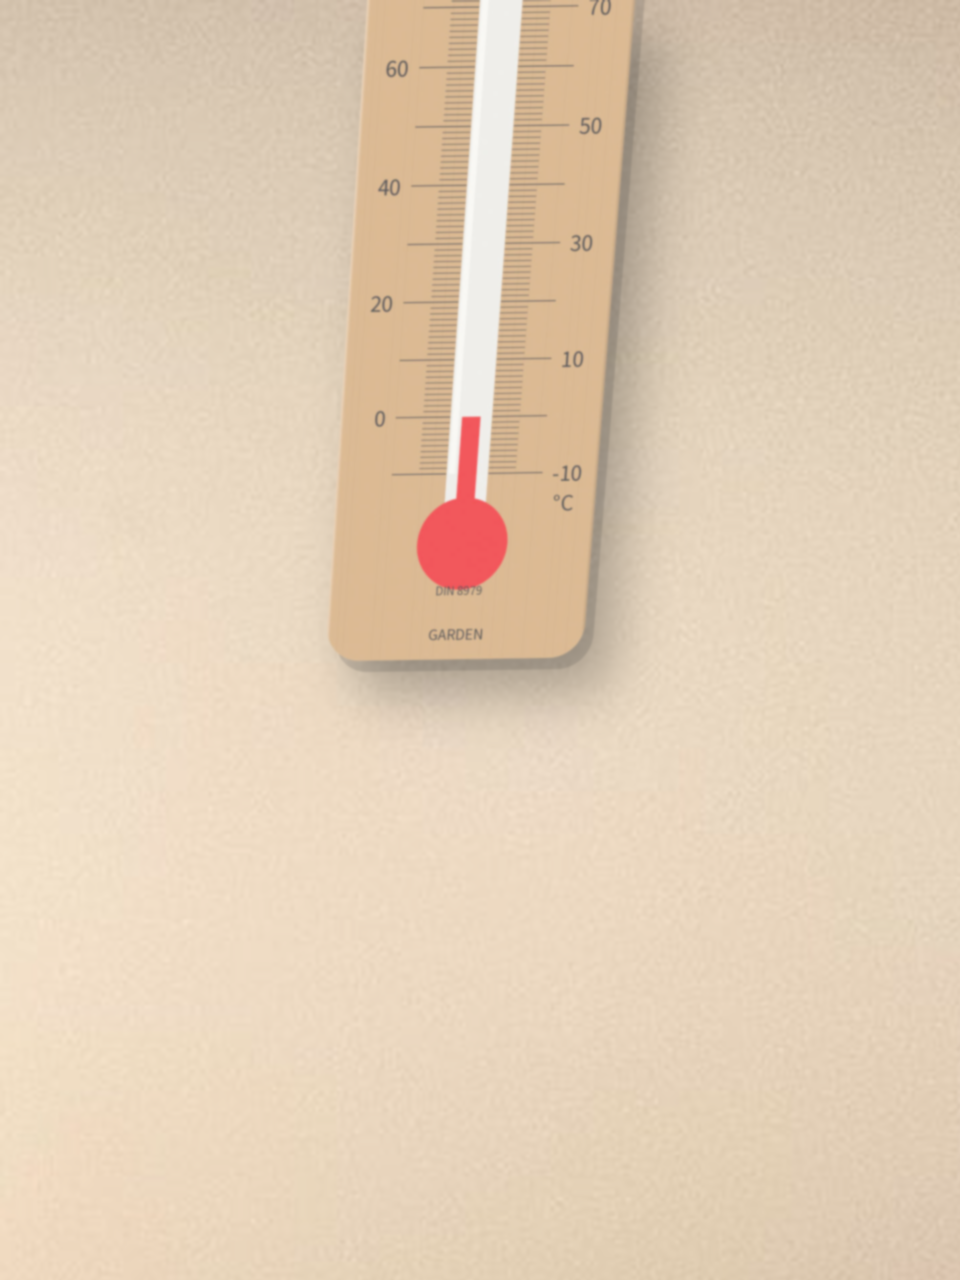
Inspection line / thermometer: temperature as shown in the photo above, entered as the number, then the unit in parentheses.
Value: 0 (°C)
